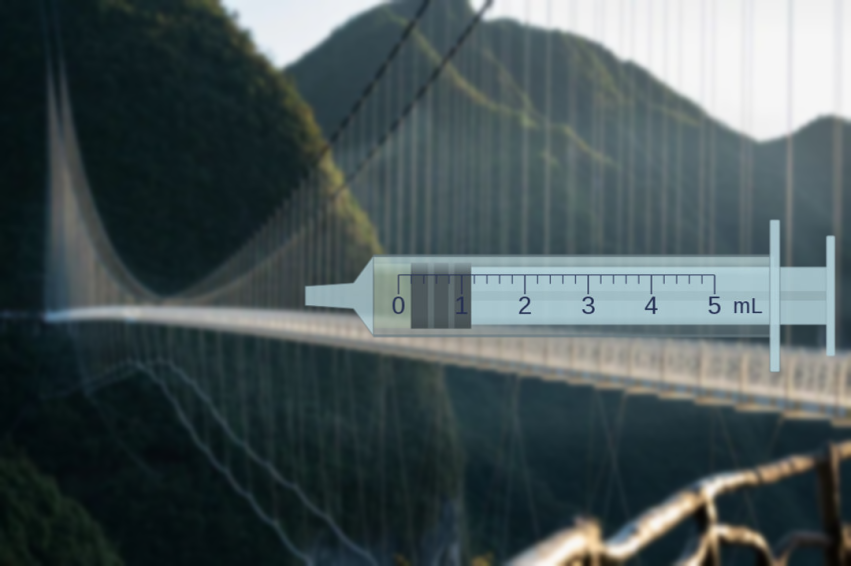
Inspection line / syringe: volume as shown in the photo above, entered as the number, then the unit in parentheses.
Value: 0.2 (mL)
